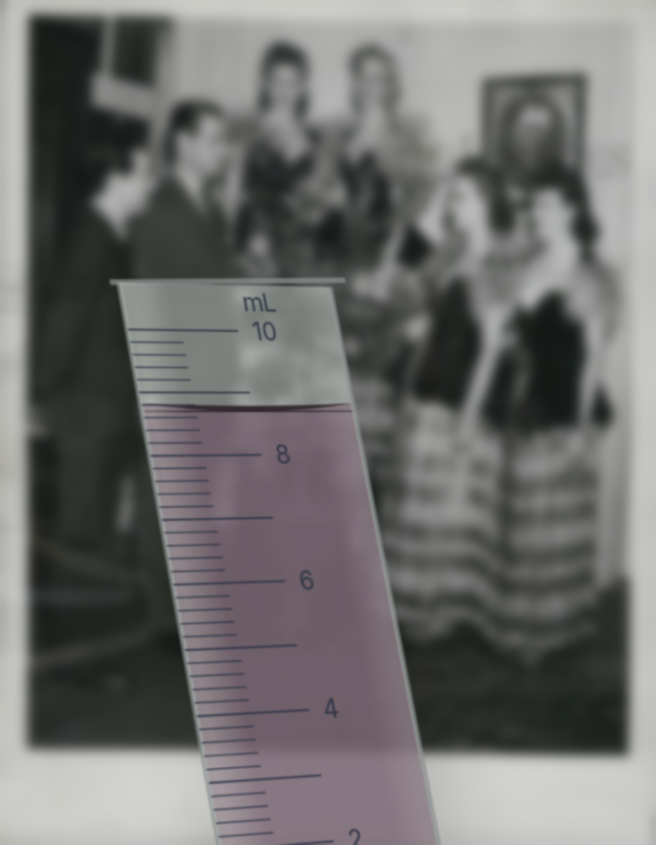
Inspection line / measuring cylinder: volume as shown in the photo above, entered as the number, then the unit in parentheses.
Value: 8.7 (mL)
